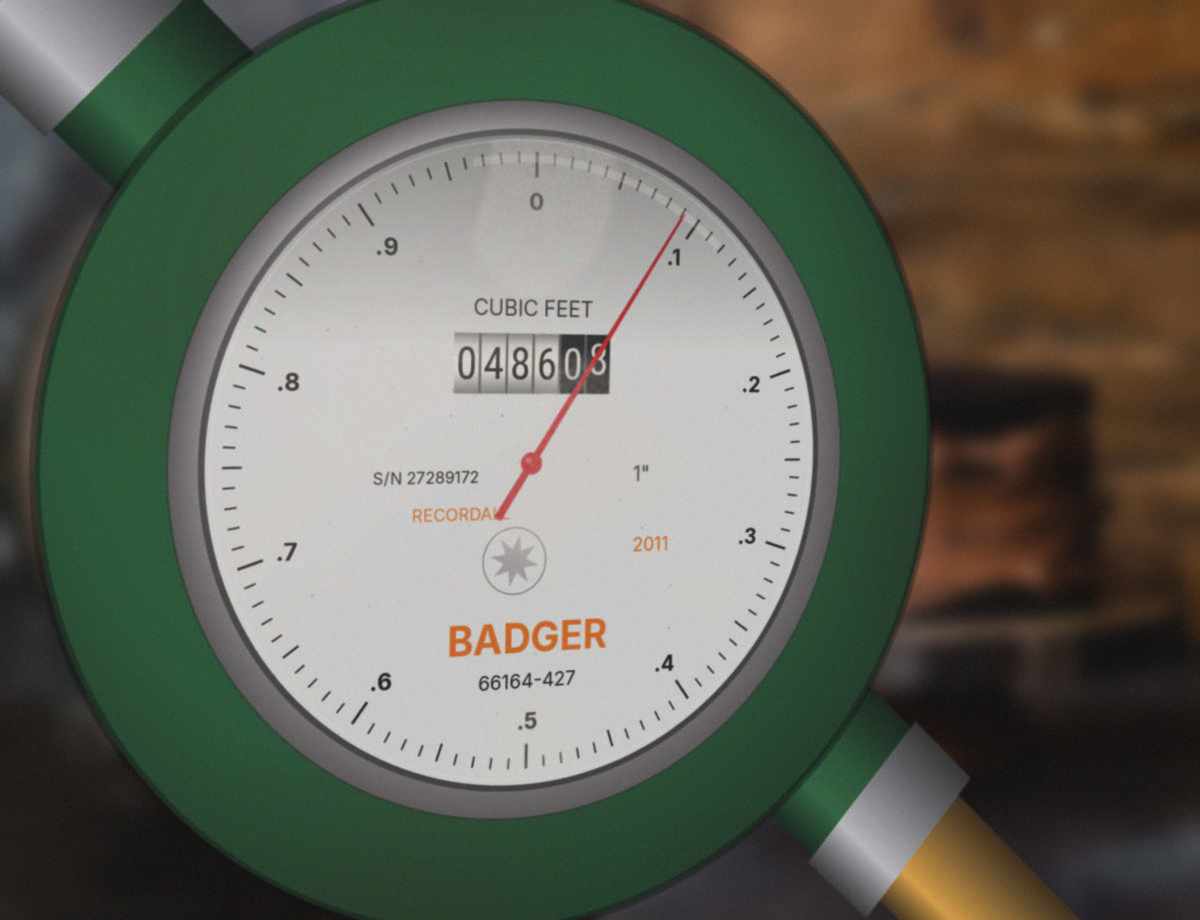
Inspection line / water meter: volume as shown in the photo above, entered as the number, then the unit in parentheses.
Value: 48608.09 (ft³)
